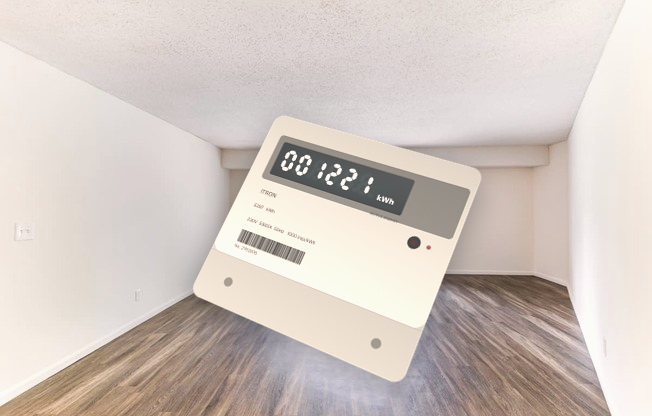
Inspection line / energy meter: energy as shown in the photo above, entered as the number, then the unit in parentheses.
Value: 1221 (kWh)
